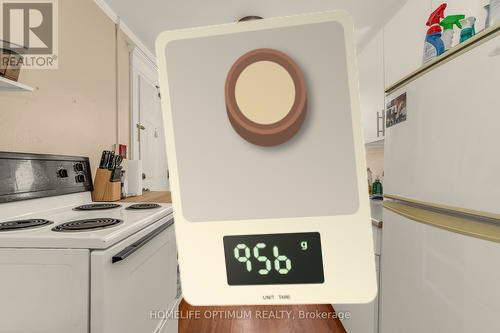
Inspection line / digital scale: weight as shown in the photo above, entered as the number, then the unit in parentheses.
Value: 956 (g)
